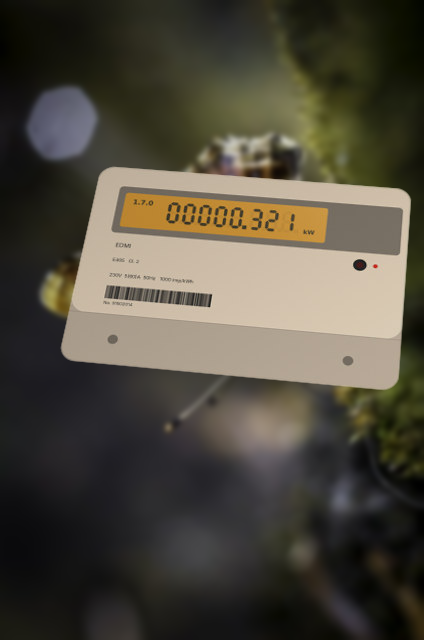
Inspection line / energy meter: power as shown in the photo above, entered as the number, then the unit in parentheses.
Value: 0.321 (kW)
